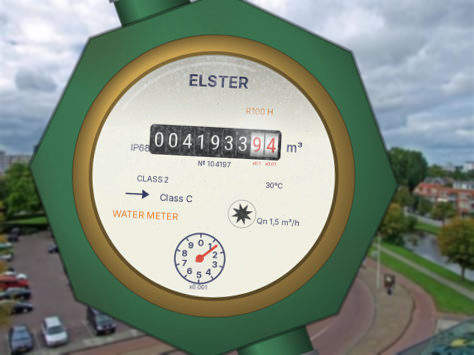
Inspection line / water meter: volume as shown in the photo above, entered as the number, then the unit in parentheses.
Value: 41933.941 (m³)
